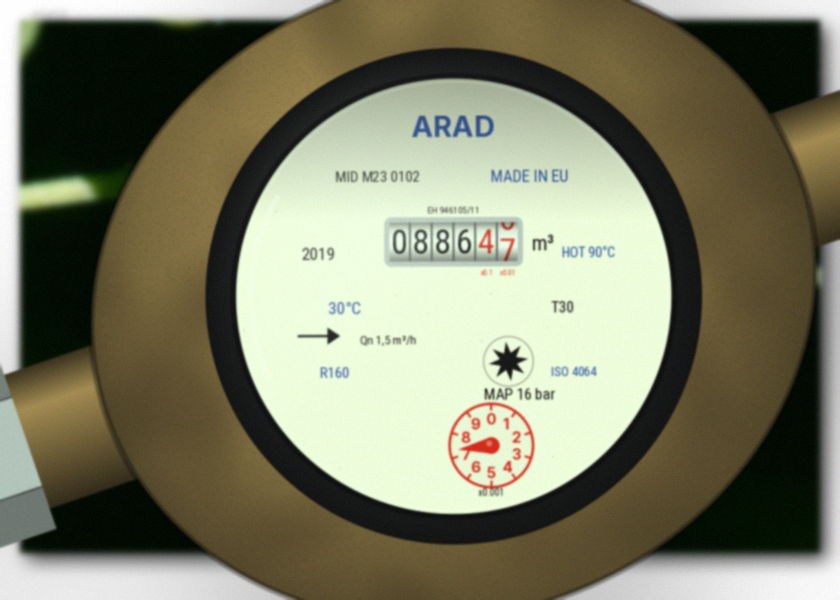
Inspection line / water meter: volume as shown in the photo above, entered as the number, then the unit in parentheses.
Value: 886.467 (m³)
